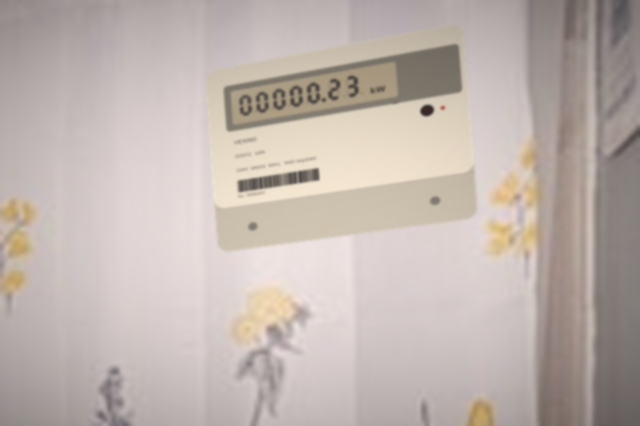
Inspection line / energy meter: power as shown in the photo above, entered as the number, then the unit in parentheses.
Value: 0.23 (kW)
